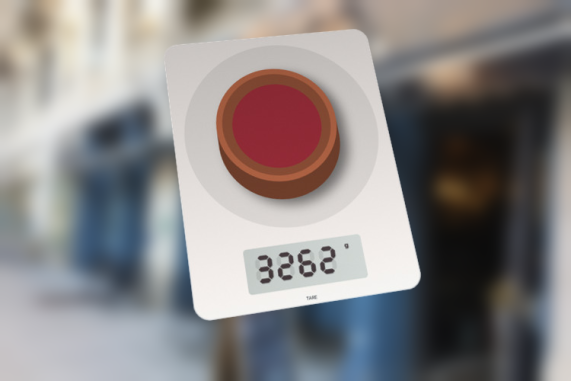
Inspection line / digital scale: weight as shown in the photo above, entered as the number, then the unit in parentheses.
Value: 3262 (g)
